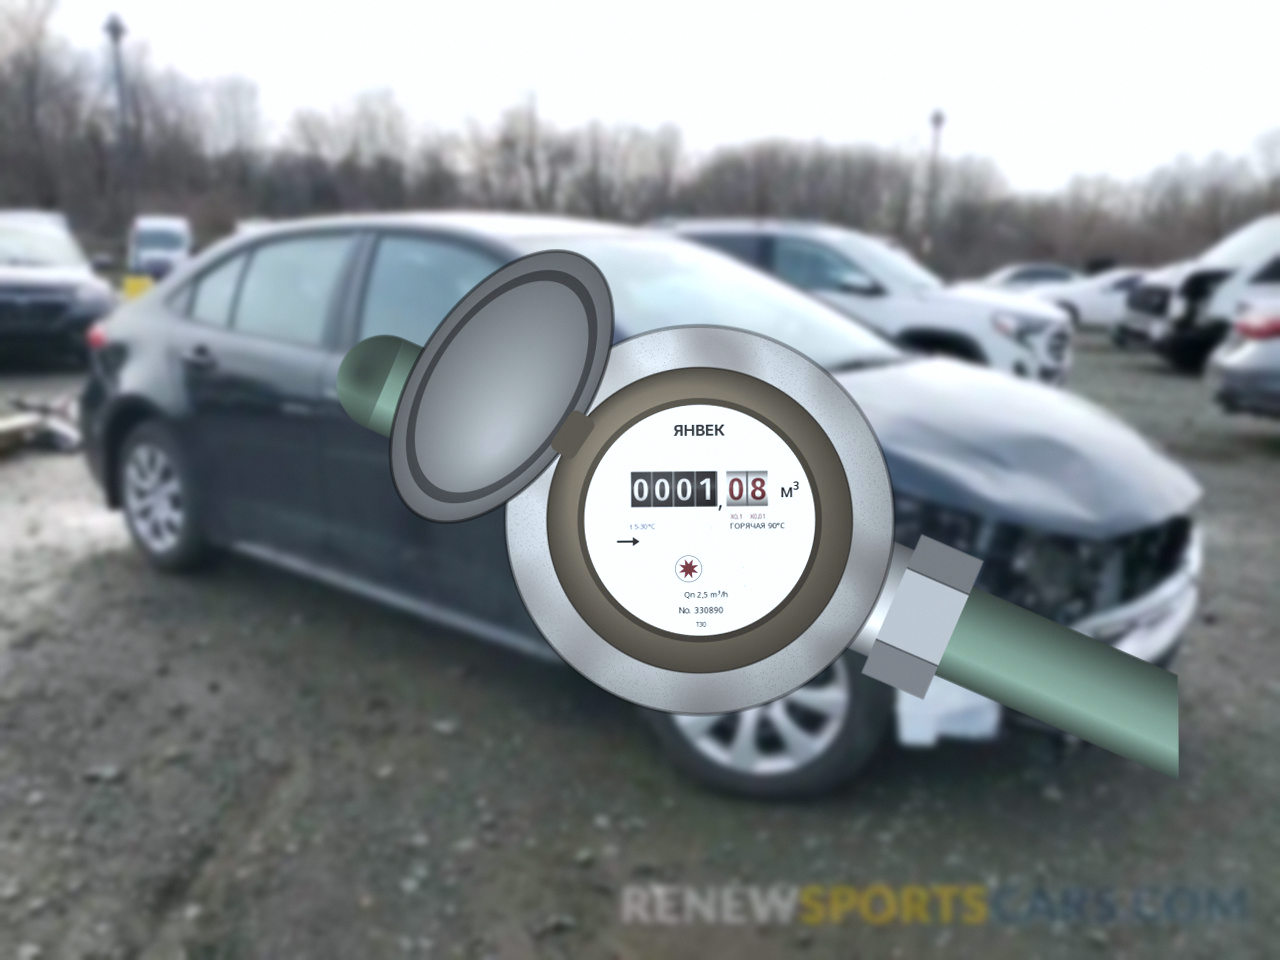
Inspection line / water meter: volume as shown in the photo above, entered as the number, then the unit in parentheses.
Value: 1.08 (m³)
